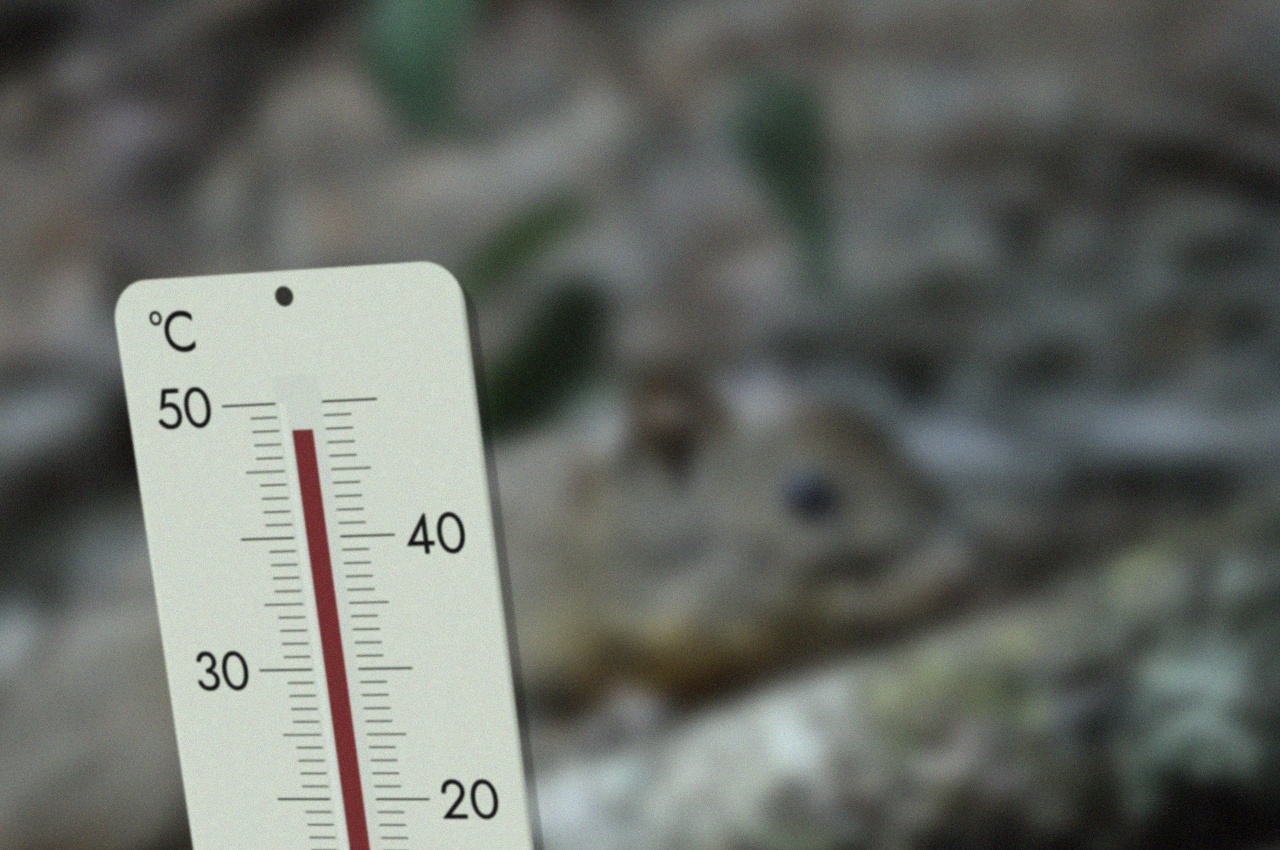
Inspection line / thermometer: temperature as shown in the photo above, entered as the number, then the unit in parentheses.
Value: 48 (°C)
